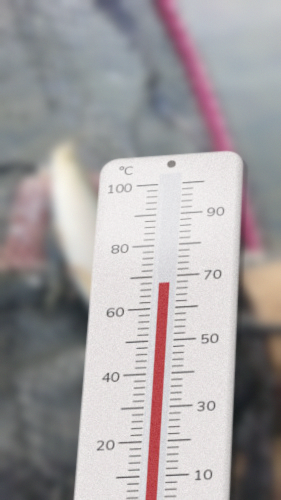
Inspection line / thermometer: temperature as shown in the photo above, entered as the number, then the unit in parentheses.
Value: 68 (°C)
